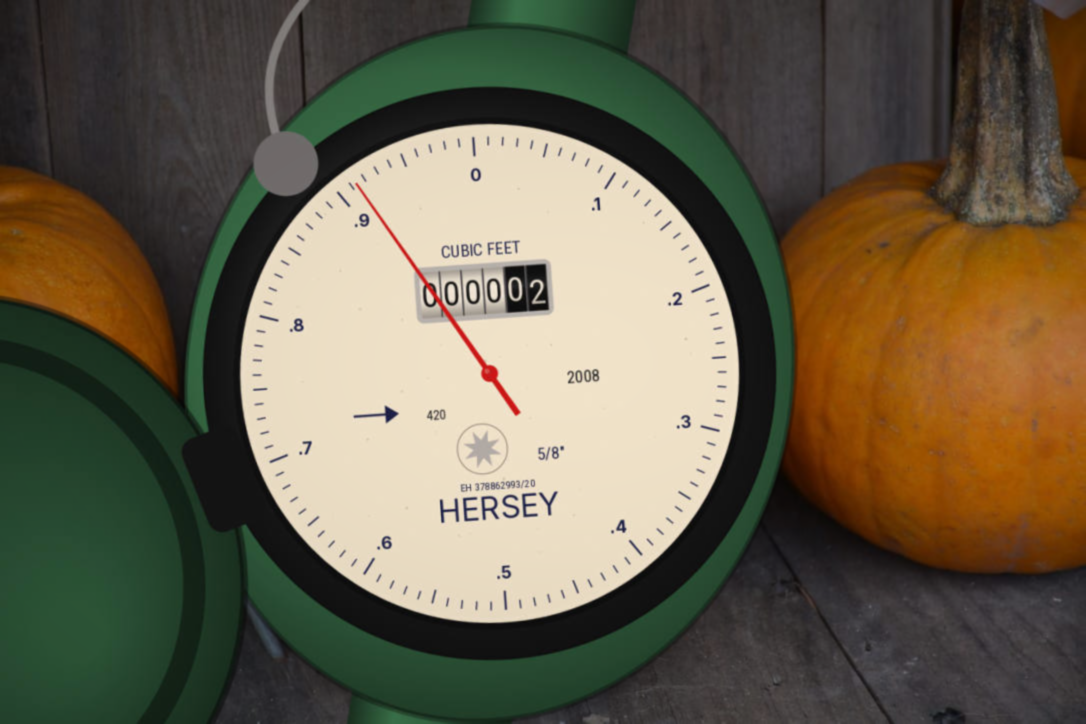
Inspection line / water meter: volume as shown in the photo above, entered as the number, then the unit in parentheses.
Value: 1.91 (ft³)
